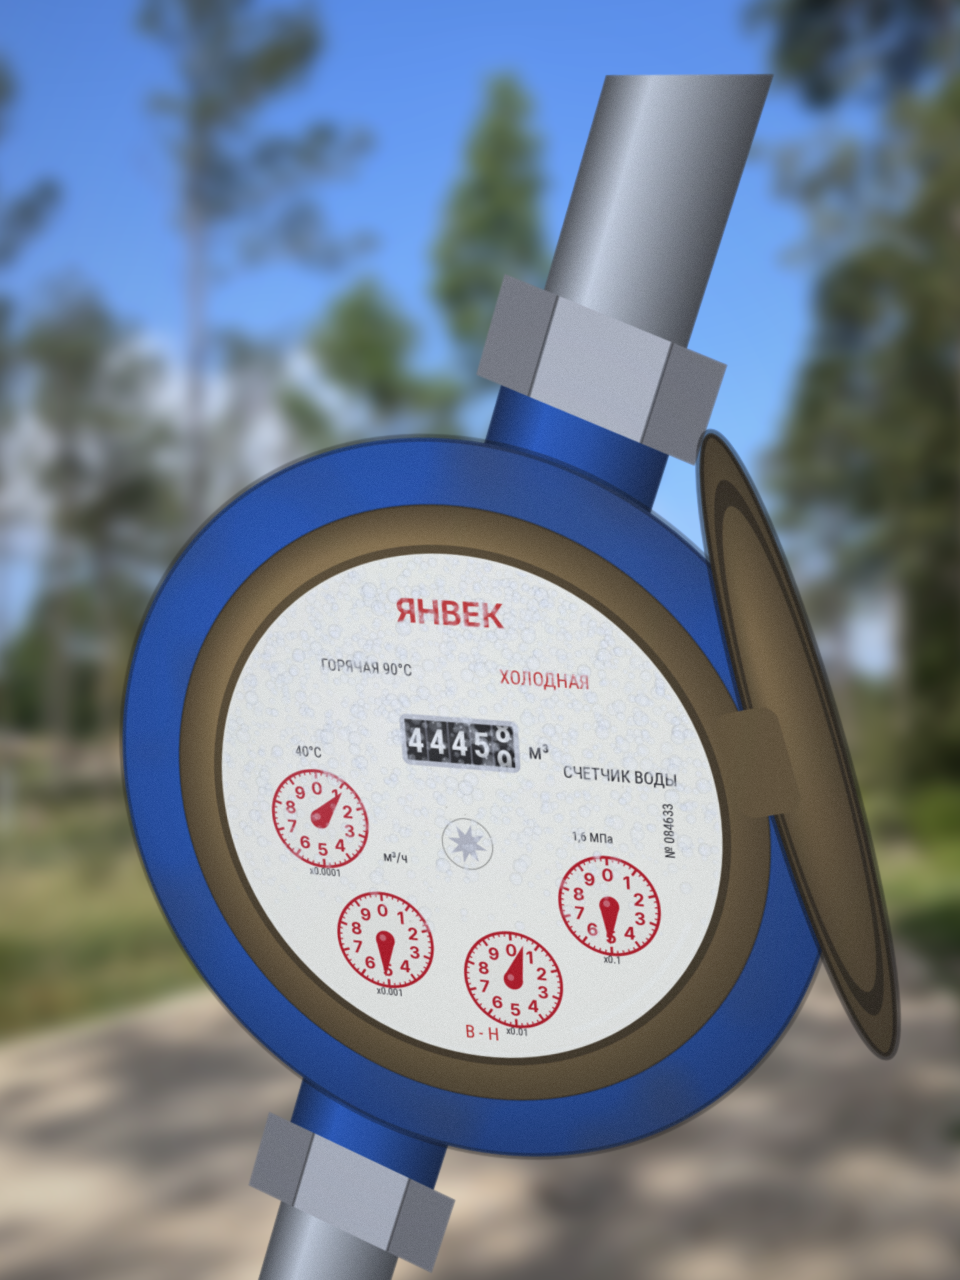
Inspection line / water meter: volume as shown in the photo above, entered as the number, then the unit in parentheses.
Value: 44458.5051 (m³)
